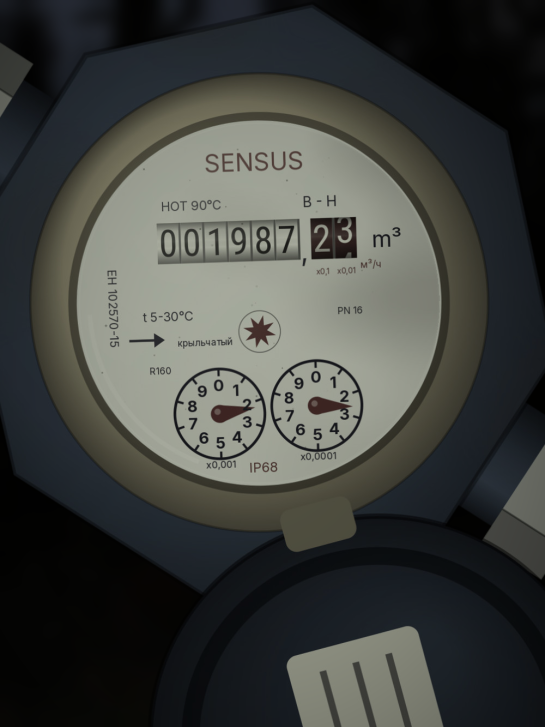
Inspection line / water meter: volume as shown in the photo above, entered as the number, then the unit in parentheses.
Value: 1987.2322 (m³)
